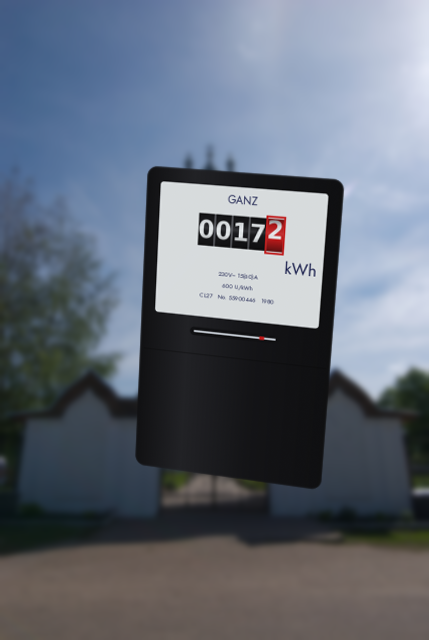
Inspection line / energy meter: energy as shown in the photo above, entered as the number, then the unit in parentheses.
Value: 17.2 (kWh)
